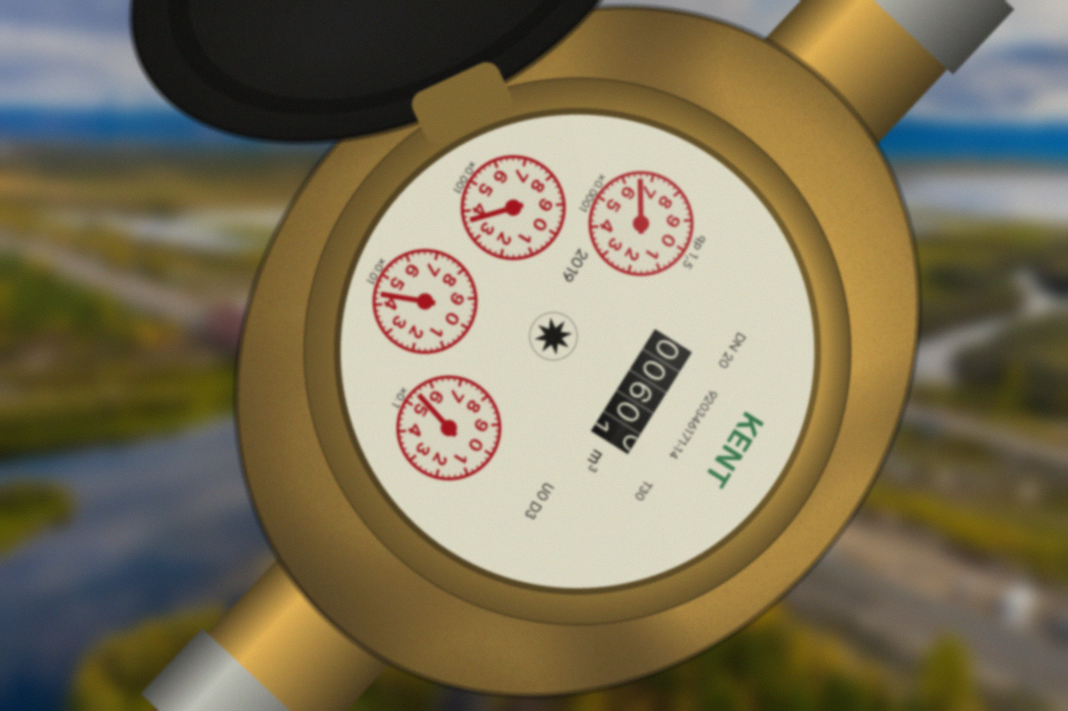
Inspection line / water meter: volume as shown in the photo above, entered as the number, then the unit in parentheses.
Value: 600.5436 (m³)
